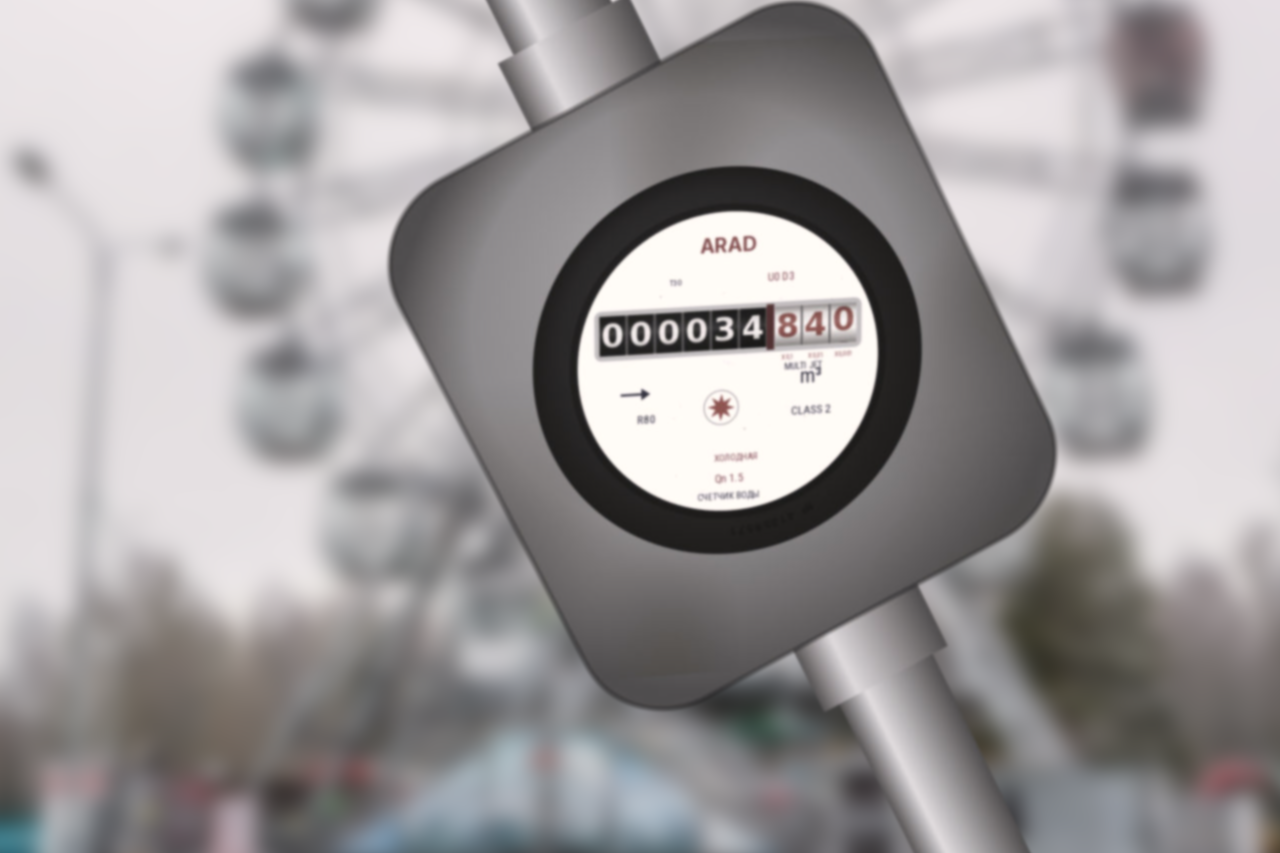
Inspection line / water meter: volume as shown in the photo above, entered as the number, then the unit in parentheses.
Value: 34.840 (m³)
